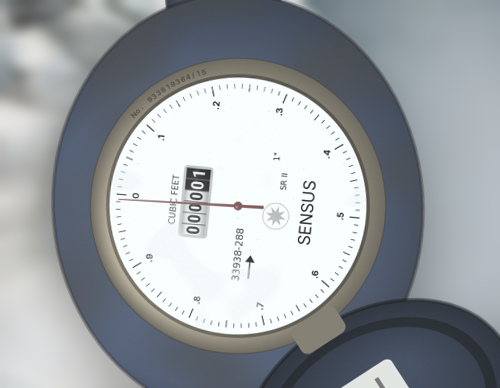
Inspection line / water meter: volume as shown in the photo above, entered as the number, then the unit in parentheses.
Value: 0.99 (ft³)
